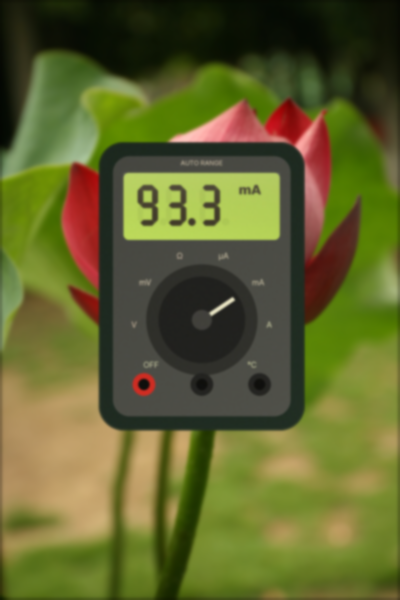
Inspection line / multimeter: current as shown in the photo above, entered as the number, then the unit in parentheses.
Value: 93.3 (mA)
